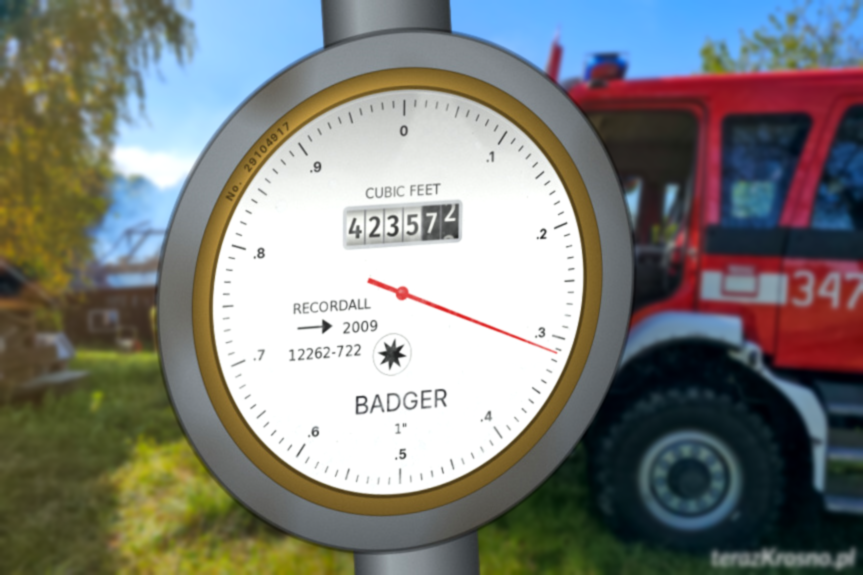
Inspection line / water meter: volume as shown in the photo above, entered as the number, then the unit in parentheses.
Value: 423572.31 (ft³)
